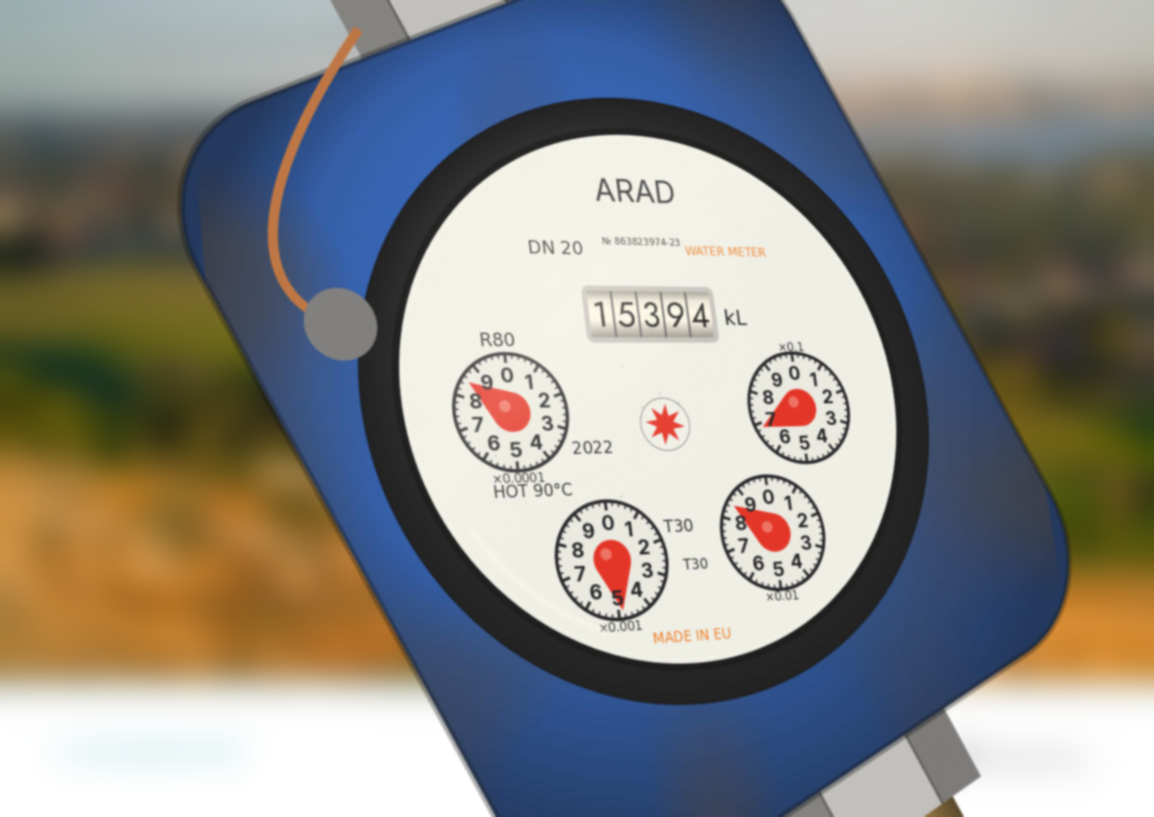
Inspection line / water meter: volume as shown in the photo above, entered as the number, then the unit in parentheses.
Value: 15394.6848 (kL)
